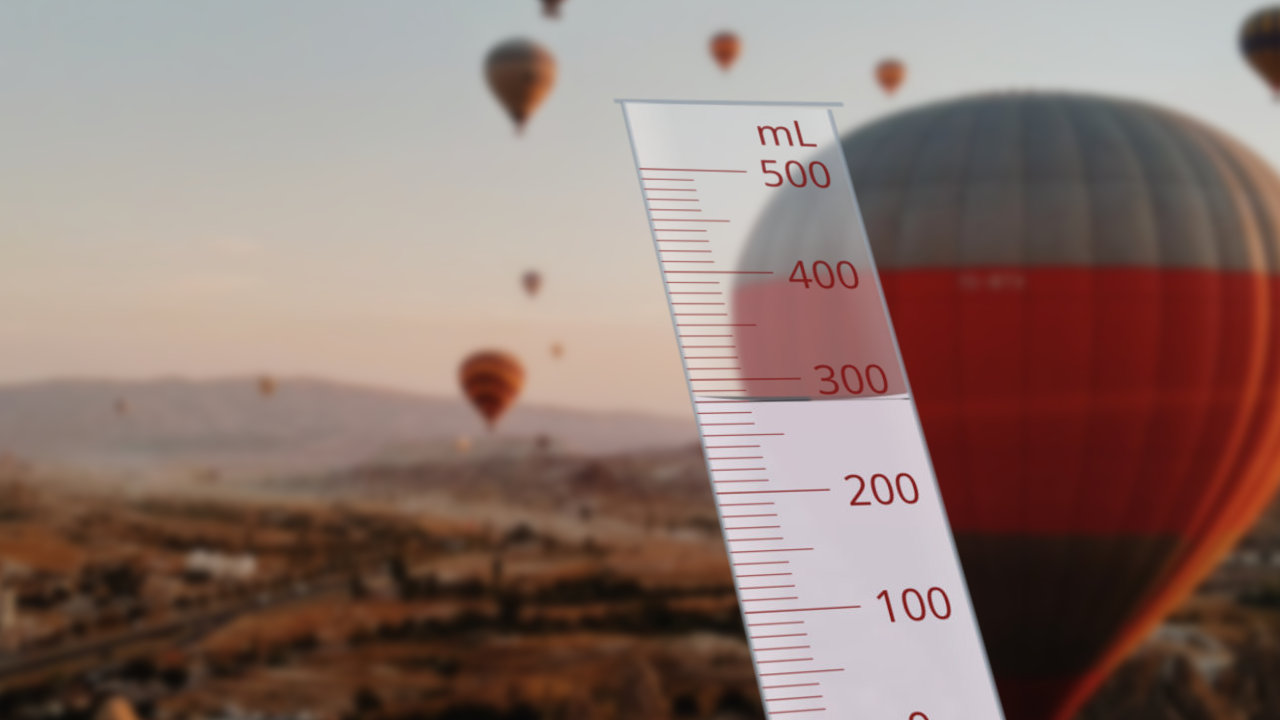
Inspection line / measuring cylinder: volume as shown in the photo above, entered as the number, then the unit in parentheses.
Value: 280 (mL)
